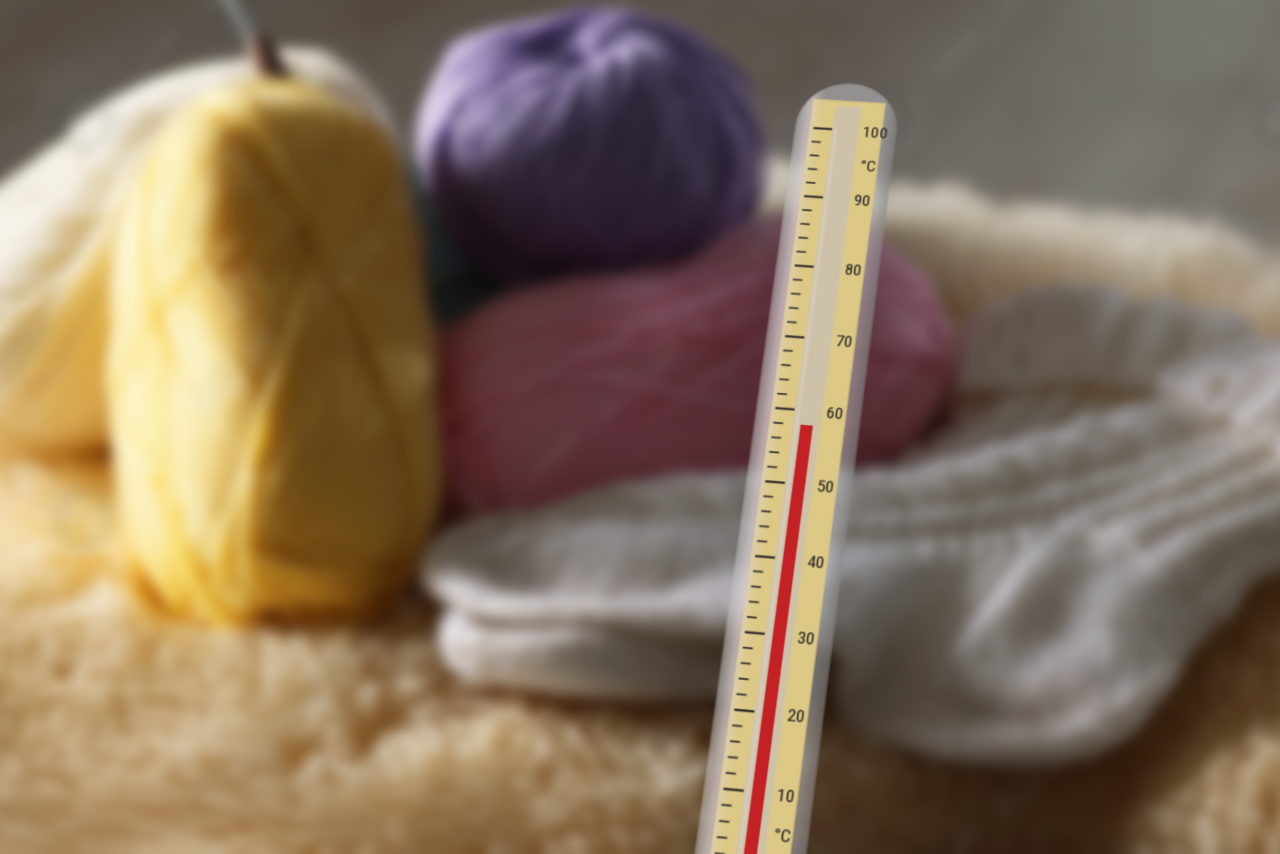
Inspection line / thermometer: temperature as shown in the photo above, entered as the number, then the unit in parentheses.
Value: 58 (°C)
